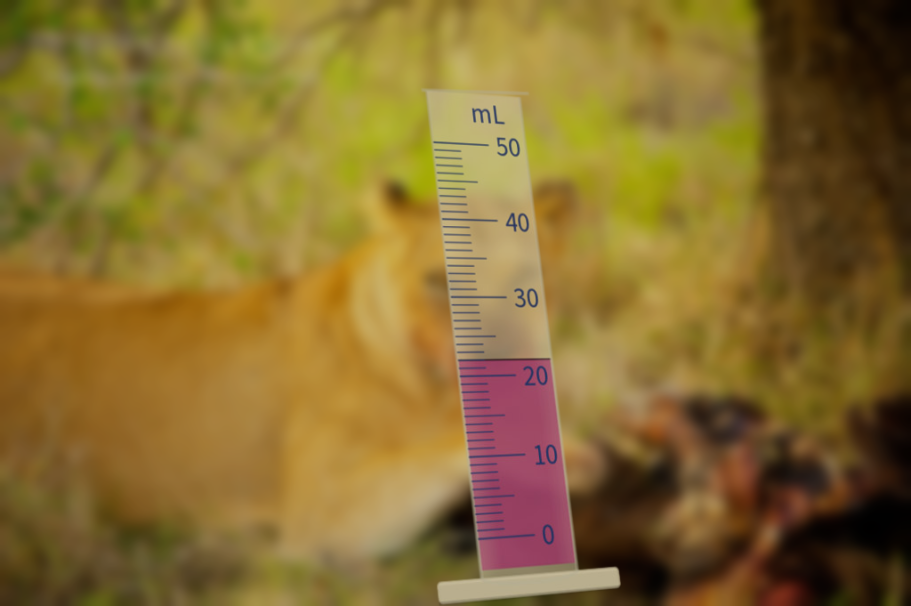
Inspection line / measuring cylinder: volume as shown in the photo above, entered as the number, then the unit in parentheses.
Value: 22 (mL)
